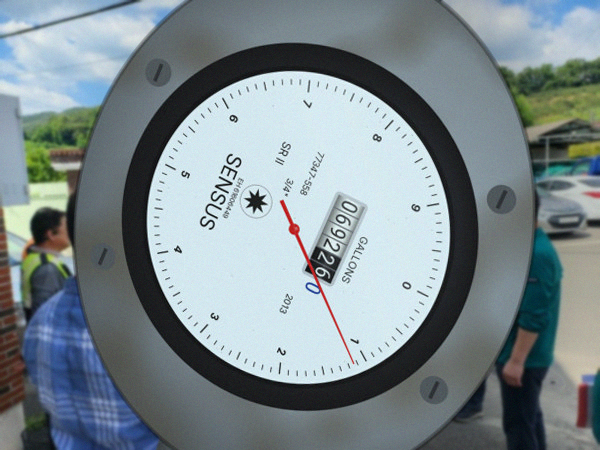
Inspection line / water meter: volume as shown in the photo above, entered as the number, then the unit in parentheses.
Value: 692261.1 (gal)
